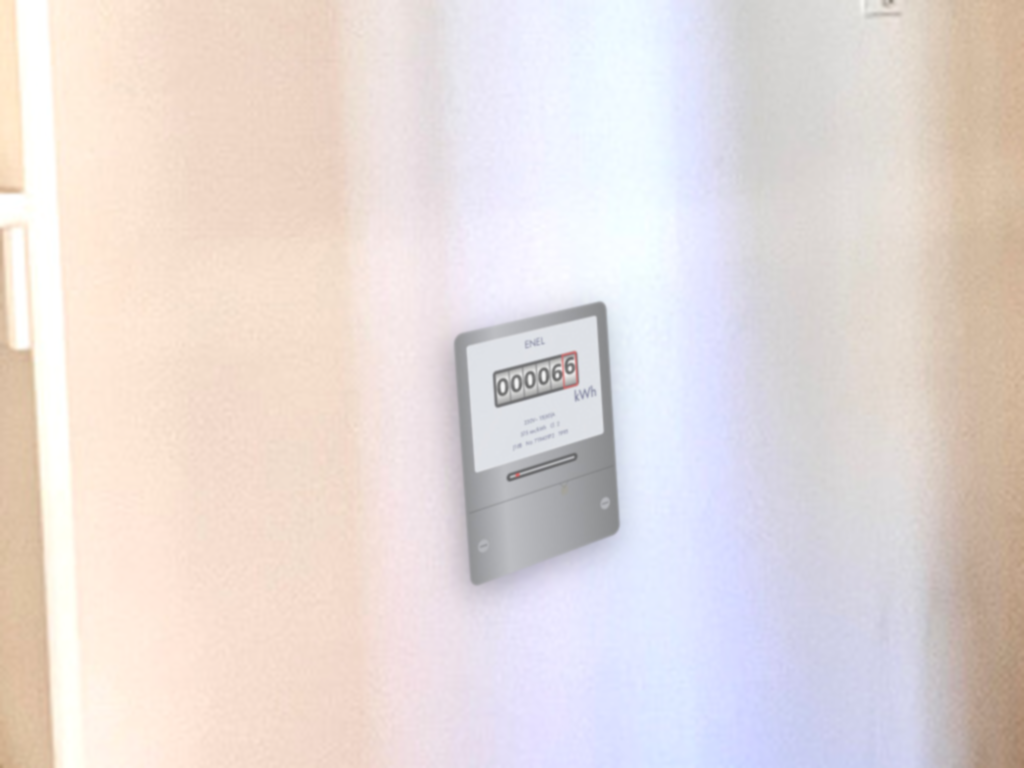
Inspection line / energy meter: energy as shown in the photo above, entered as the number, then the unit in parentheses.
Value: 6.6 (kWh)
